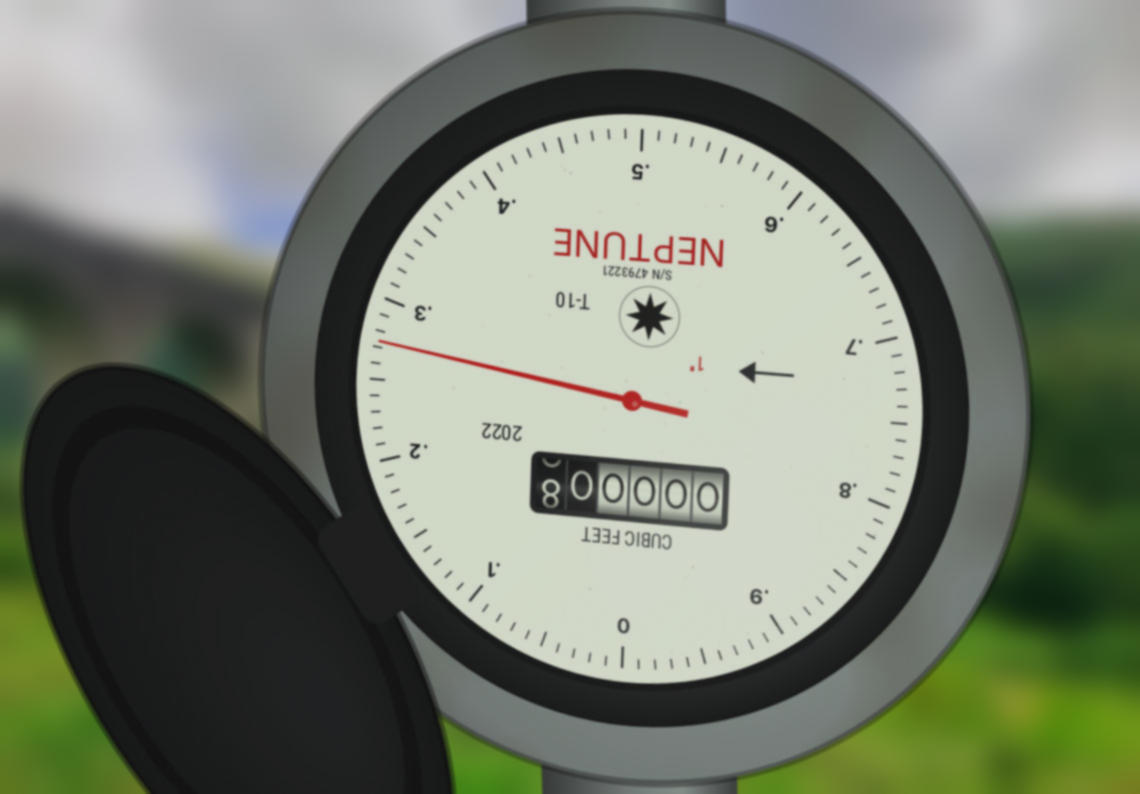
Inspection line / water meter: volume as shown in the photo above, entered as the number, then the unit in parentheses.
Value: 8.27 (ft³)
